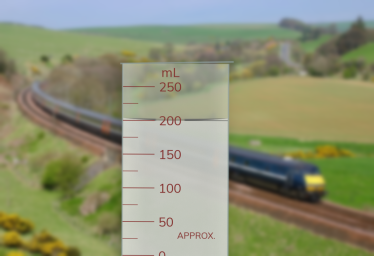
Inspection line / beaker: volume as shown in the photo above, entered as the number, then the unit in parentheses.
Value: 200 (mL)
